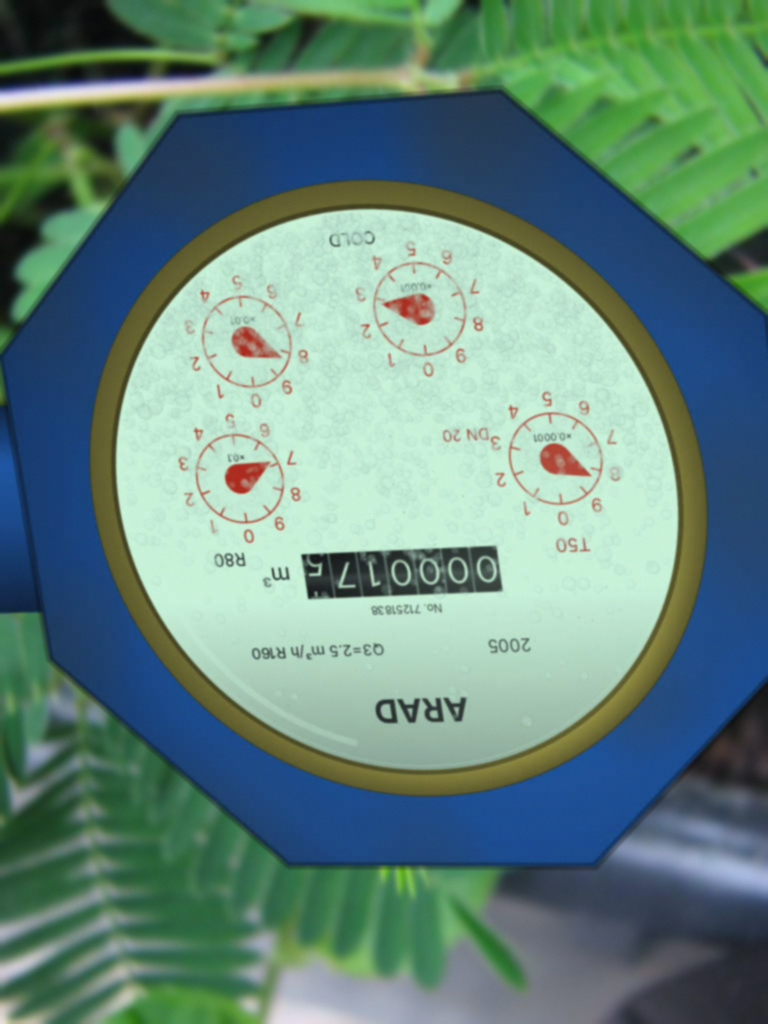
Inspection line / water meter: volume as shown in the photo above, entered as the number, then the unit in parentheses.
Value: 174.6828 (m³)
